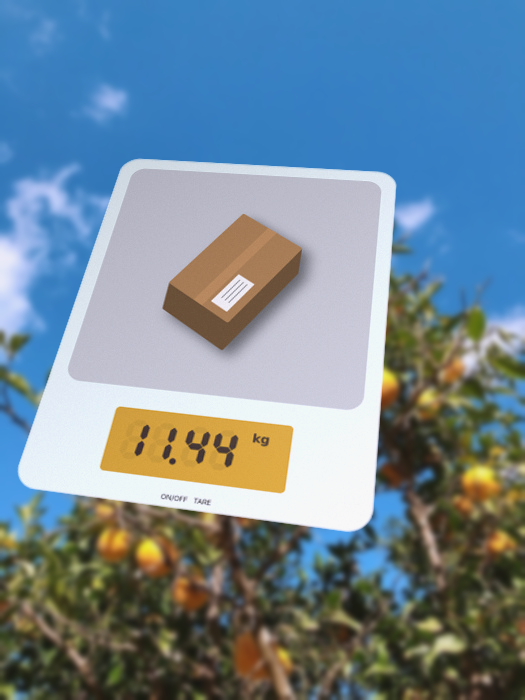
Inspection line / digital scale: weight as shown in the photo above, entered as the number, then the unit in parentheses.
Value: 11.44 (kg)
